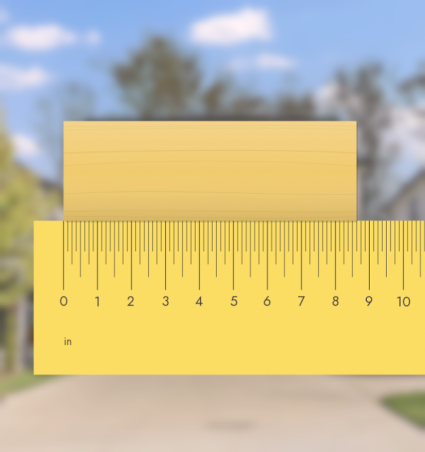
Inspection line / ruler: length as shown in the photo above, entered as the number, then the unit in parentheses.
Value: 8.625 (in)
